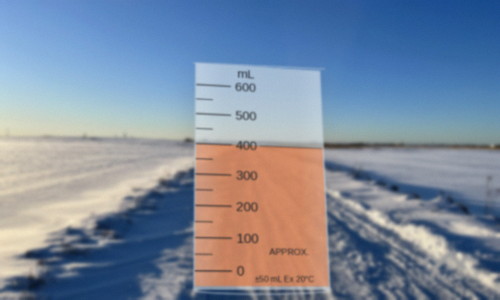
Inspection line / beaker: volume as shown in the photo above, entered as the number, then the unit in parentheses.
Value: 400 (mL)
